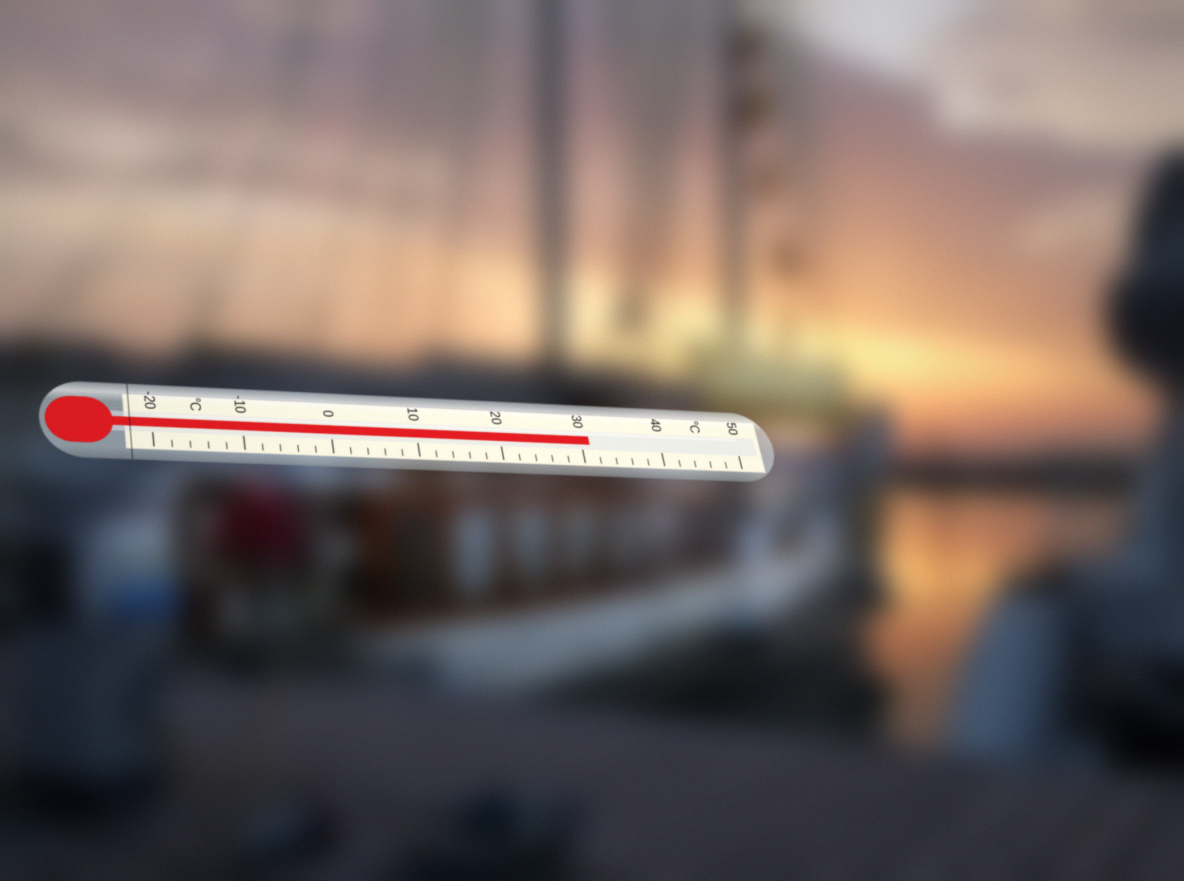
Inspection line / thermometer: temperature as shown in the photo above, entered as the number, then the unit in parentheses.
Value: 31 (°C)
